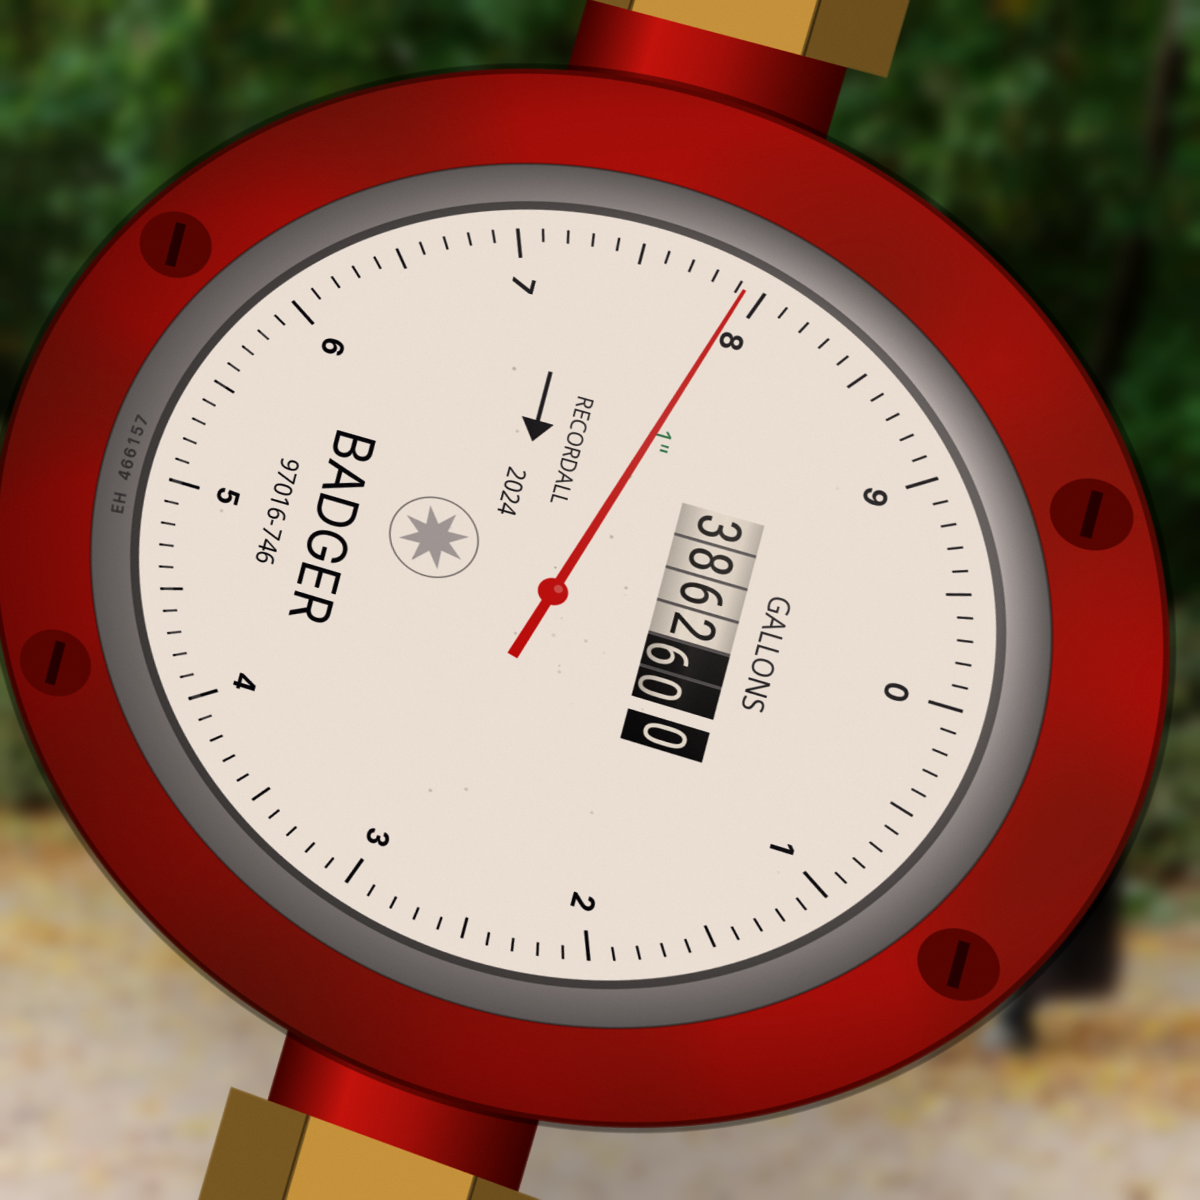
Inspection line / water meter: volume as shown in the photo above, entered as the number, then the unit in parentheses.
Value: 3862597.9 (gal)
